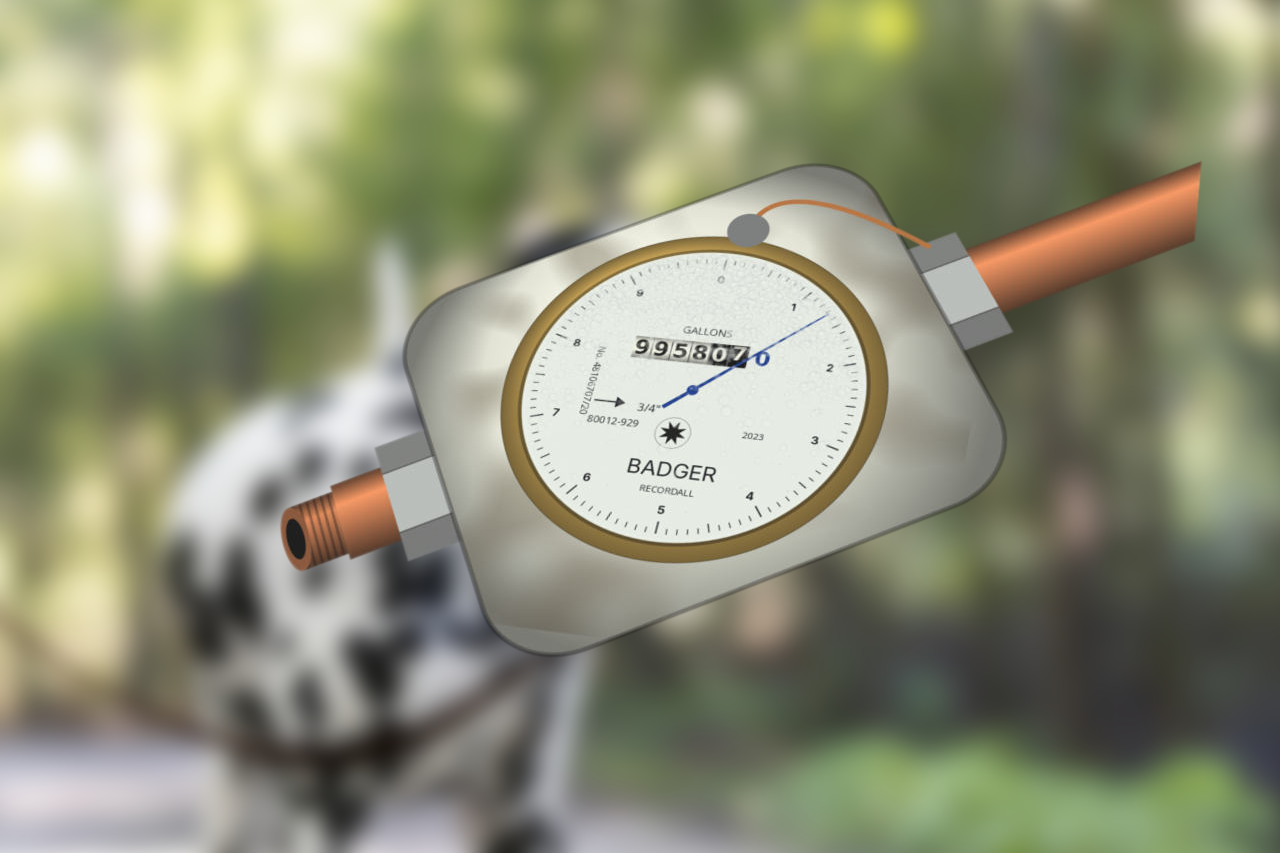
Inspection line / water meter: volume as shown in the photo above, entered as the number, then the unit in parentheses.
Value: 9958071.3 (gal)
